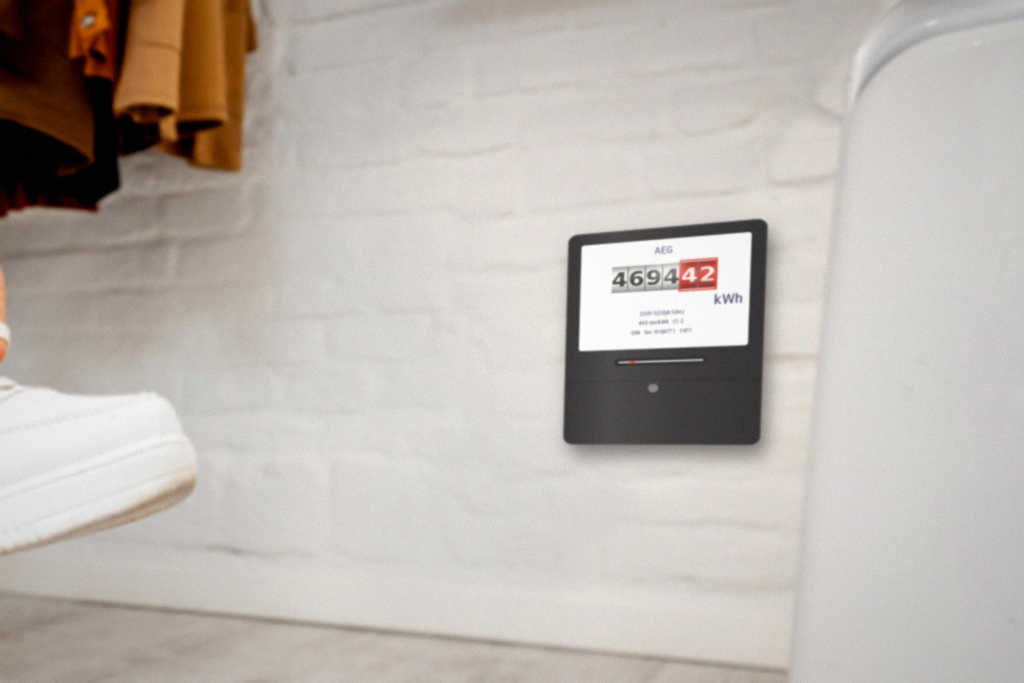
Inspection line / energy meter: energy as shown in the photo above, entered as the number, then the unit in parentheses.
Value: 4694.42 (kWh)
